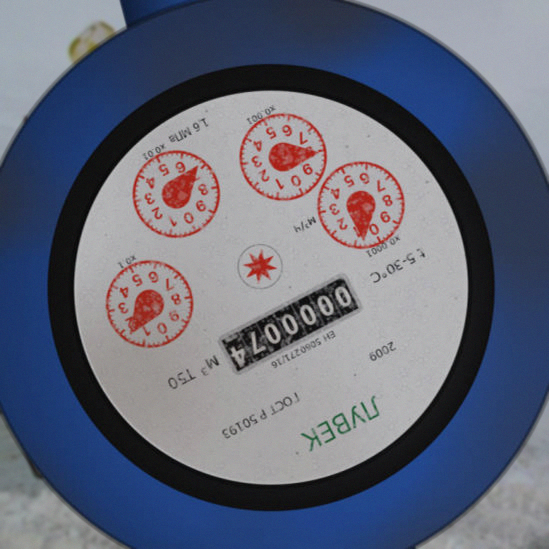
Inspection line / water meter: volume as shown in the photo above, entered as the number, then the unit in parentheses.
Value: 74.1680 (m³)
